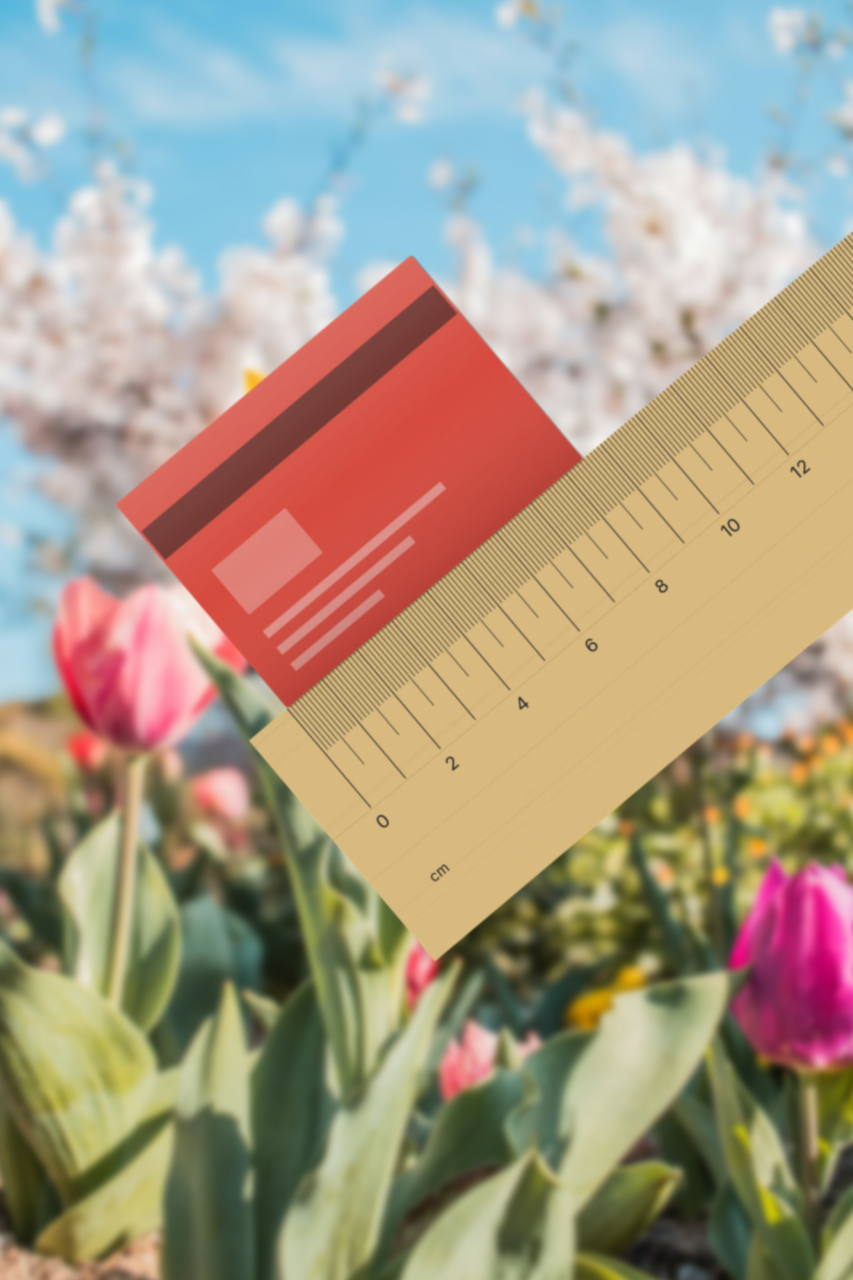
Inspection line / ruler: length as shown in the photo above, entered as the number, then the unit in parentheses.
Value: 8.5 (cm)
